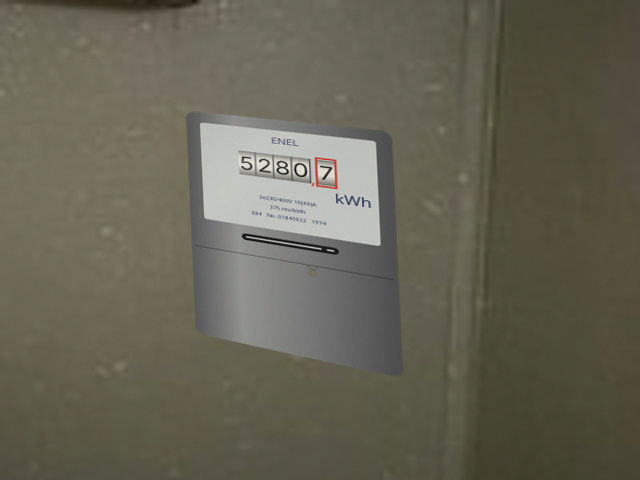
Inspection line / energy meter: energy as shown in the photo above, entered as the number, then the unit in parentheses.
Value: 5280.7 (kWh)
